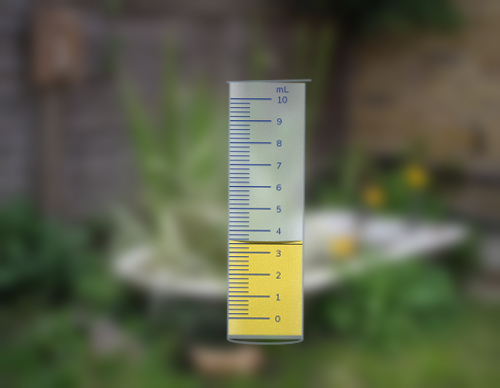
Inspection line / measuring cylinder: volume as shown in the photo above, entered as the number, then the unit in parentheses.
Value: 3.4 (mL)
